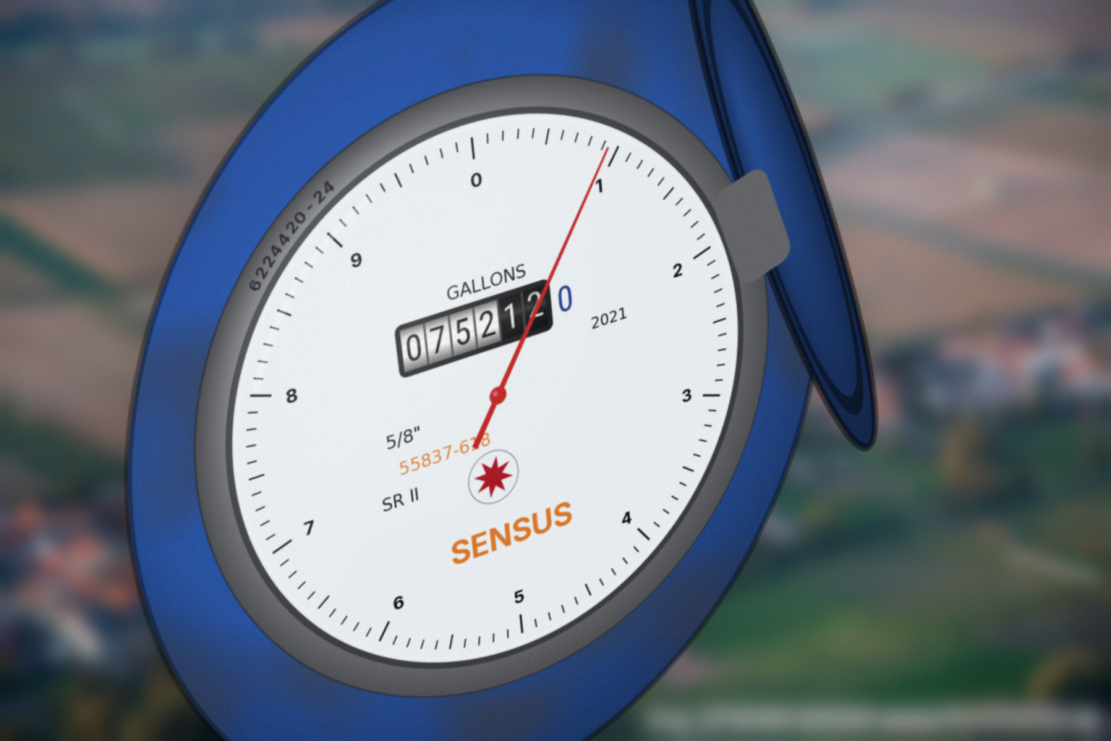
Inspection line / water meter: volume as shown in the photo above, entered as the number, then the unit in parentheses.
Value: 752120.9 (gal)
